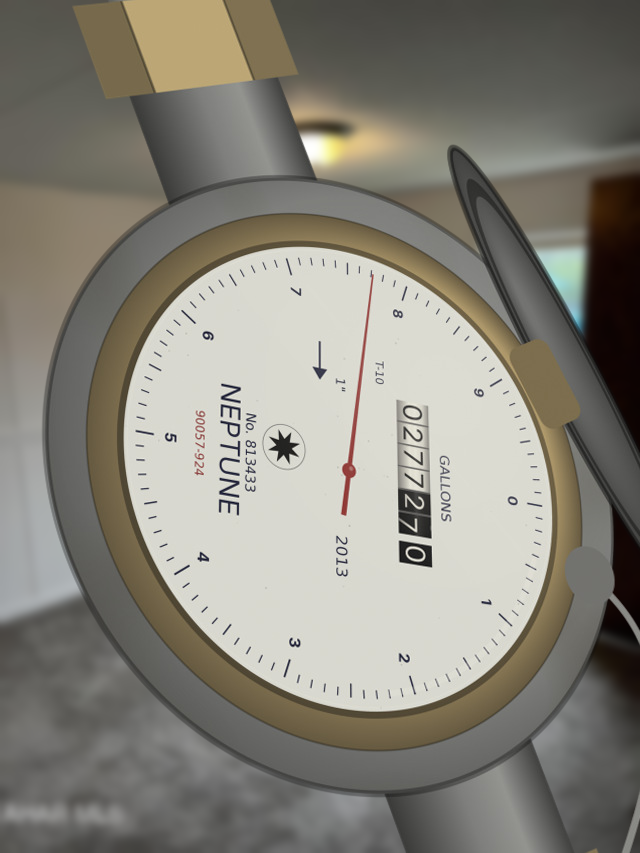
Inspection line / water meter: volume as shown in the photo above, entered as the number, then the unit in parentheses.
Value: 277267.7 (gal)
